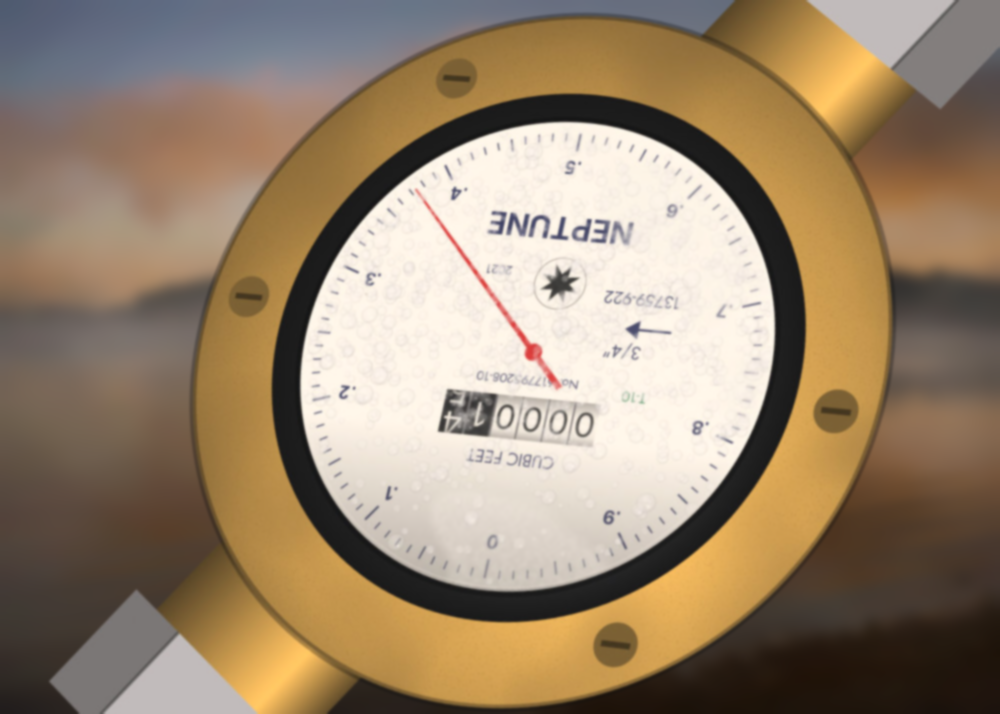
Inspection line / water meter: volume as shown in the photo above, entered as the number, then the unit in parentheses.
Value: 14.37 (ft³)
